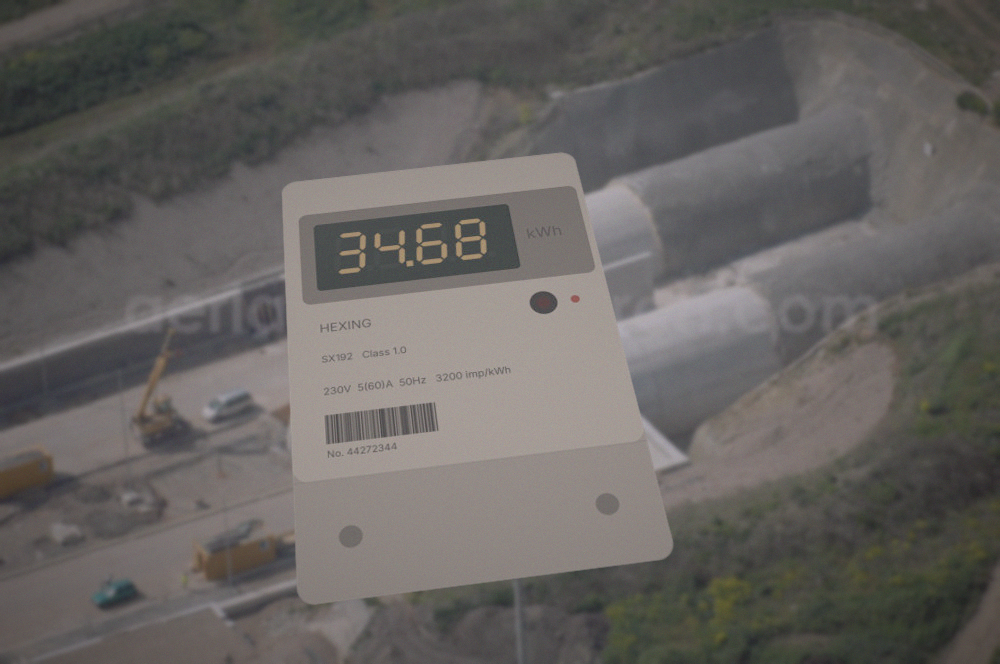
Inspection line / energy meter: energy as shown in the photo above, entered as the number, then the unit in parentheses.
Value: 34.68 (kWh)
